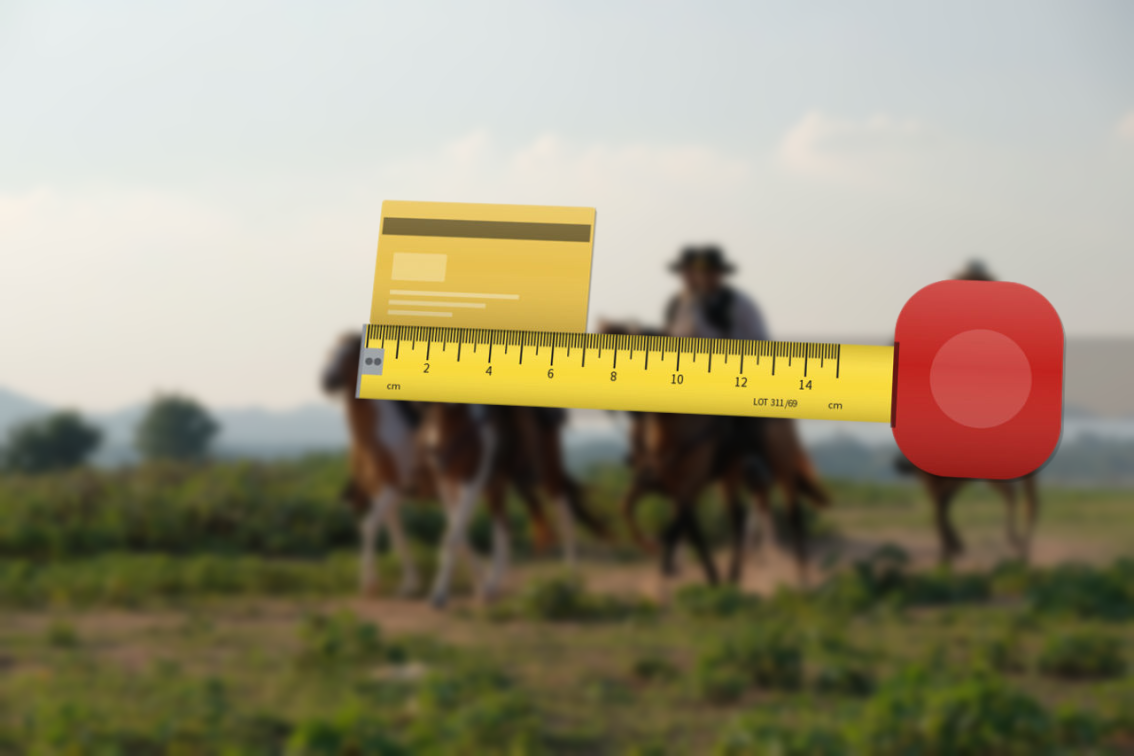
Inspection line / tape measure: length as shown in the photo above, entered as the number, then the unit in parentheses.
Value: 7 (cm)
